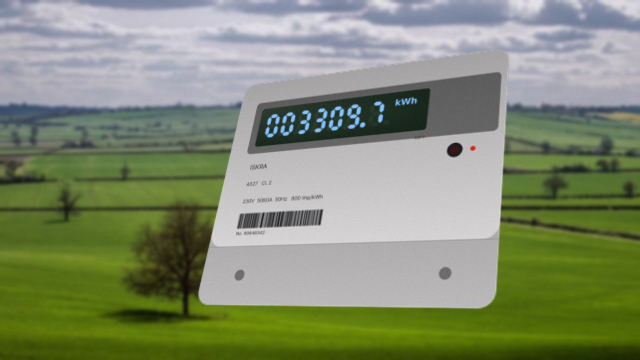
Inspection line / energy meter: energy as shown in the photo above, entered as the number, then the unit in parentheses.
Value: 3309.7 (kWh)
